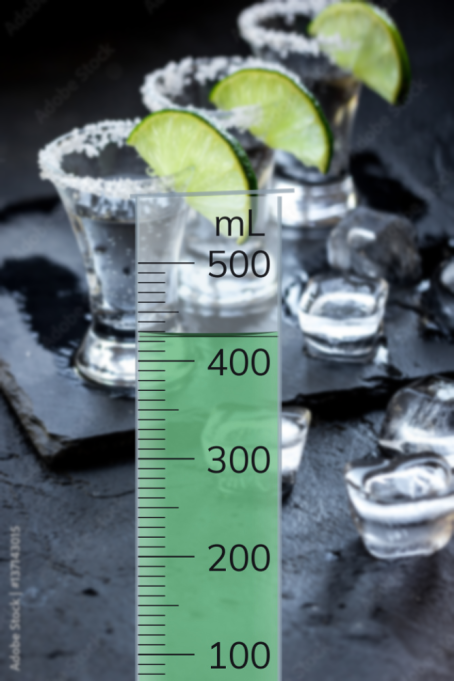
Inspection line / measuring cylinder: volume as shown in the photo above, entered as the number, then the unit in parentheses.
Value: 425 (mL)
